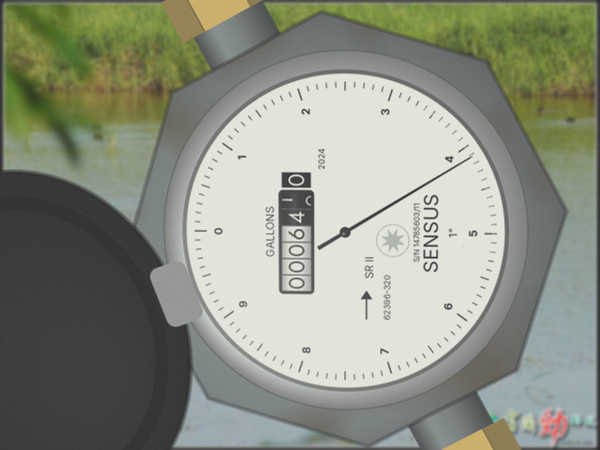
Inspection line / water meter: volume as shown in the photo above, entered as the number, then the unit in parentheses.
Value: 6414.1 (gal)
